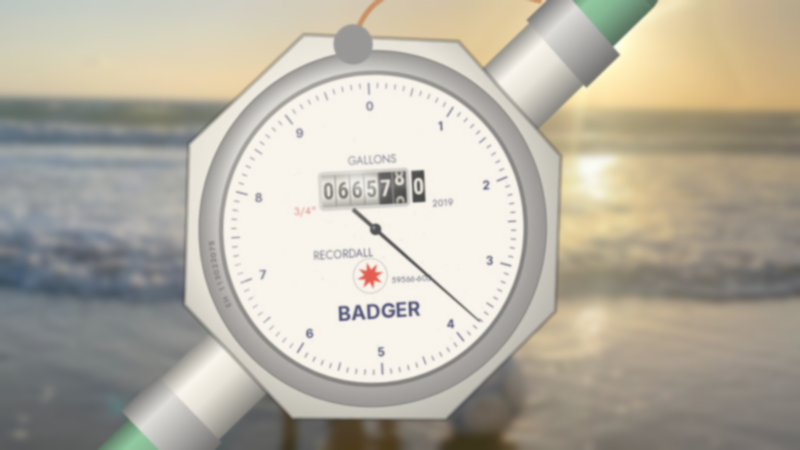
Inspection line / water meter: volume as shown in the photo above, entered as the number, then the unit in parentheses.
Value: 665783.7 (gal)
